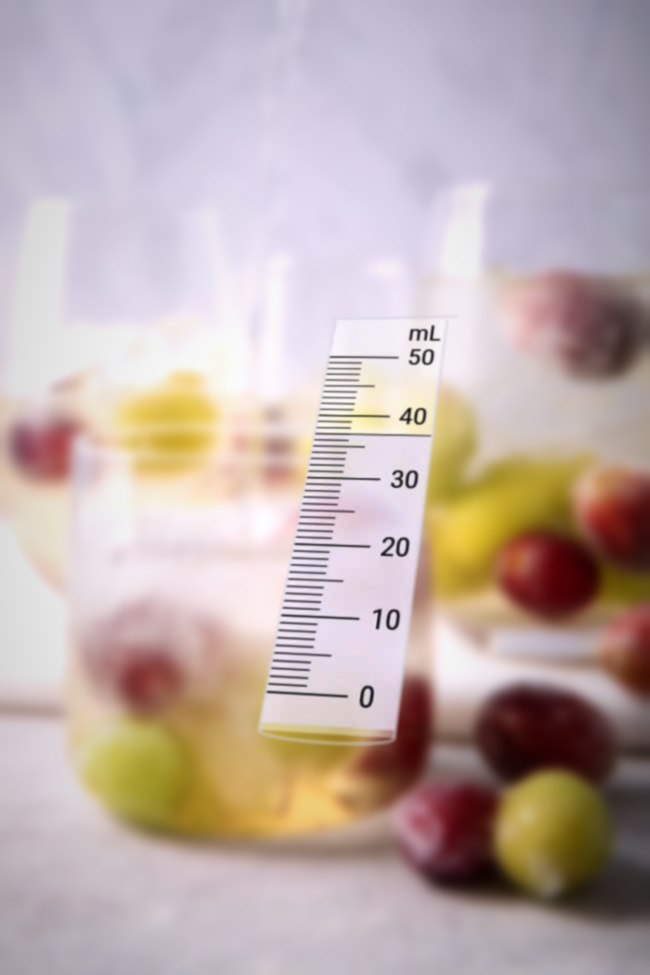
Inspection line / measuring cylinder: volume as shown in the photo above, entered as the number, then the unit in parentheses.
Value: 37 (mL)
